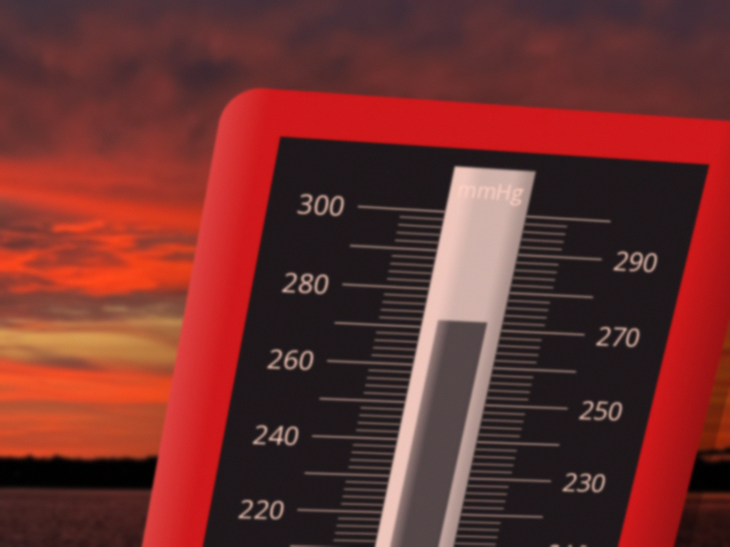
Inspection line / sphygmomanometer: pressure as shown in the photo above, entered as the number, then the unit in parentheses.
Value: 272 (mmHg)
